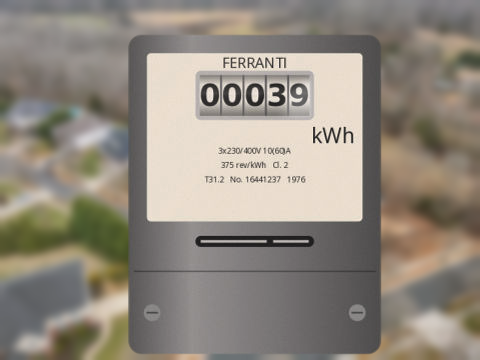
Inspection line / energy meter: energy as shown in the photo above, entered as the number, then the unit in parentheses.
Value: 39 (kWh)
